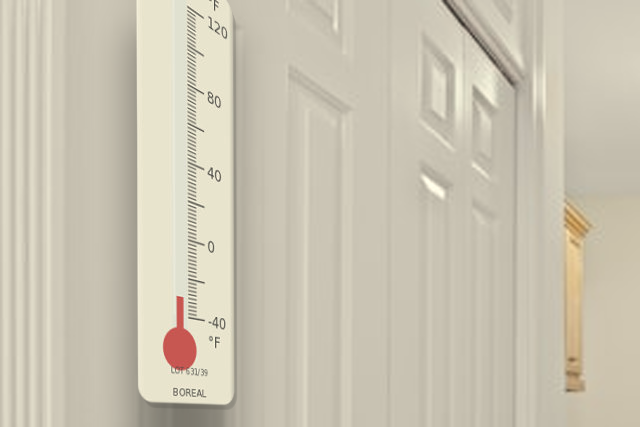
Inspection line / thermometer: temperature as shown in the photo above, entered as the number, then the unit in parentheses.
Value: -30 (°F)
